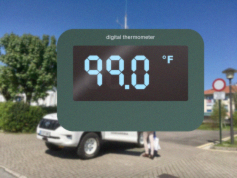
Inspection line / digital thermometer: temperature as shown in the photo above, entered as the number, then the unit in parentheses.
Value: 99.0 (°F)
